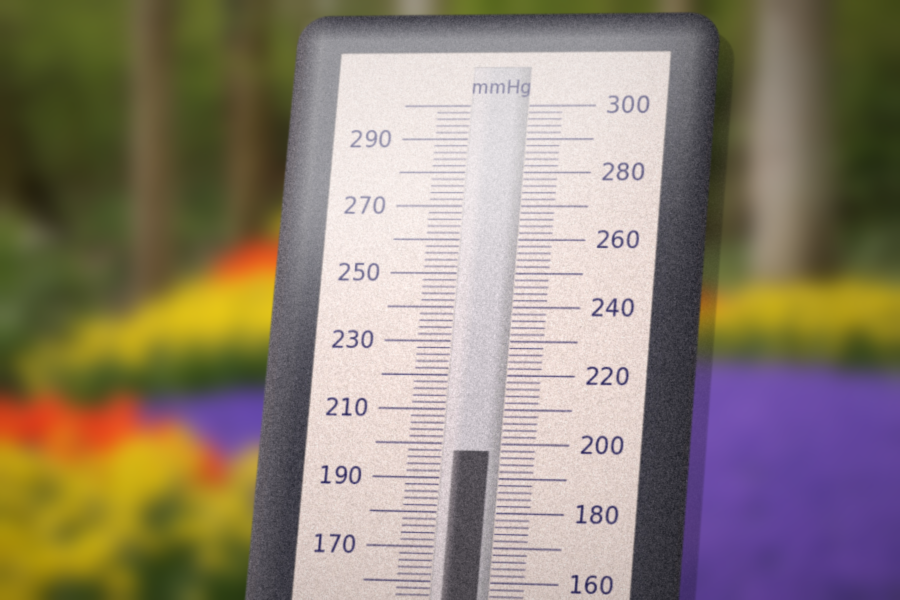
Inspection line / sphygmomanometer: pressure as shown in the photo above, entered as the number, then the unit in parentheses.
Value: 198 (mmHg)
